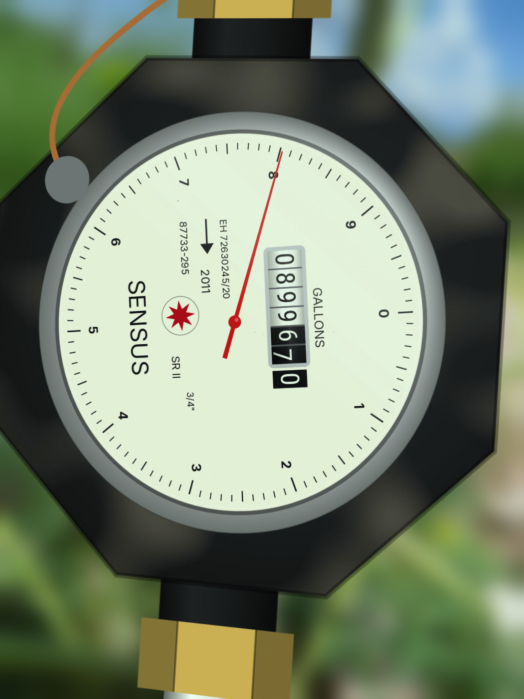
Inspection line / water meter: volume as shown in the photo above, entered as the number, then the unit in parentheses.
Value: 899668.0 (gal)
